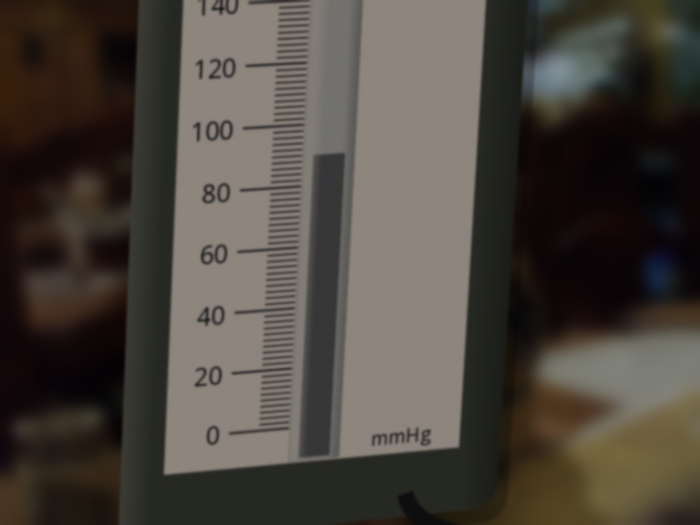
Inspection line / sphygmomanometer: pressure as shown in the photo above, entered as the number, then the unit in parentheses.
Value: 90 (mmHg)
